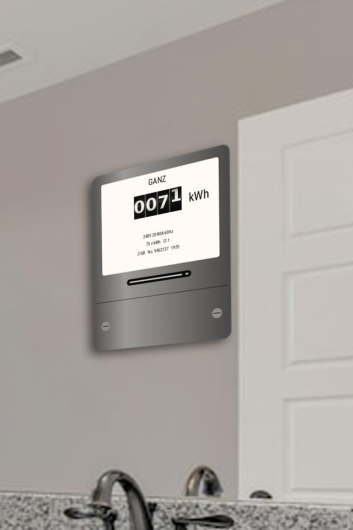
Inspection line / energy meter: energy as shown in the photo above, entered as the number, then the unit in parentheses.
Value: 71 (kWh)
